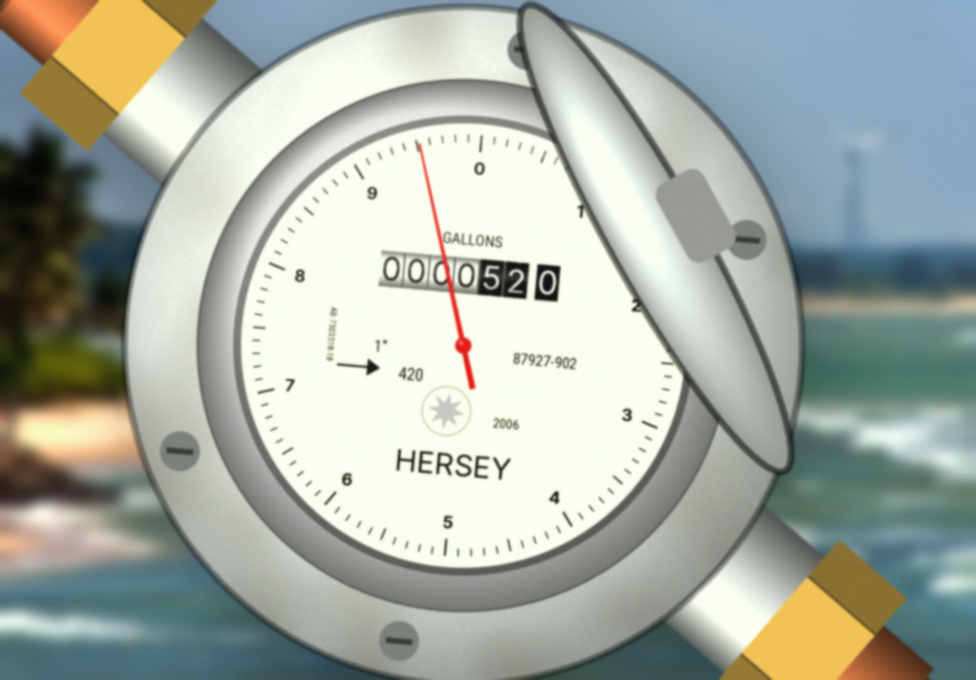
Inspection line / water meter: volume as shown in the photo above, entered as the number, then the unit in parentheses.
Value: 519.5 (gal)
